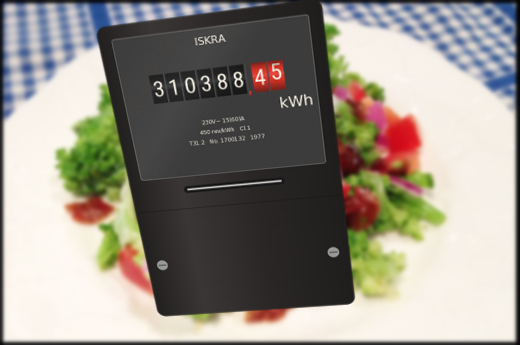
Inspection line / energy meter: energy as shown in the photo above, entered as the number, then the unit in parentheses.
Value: 310388.45 (kWh)
